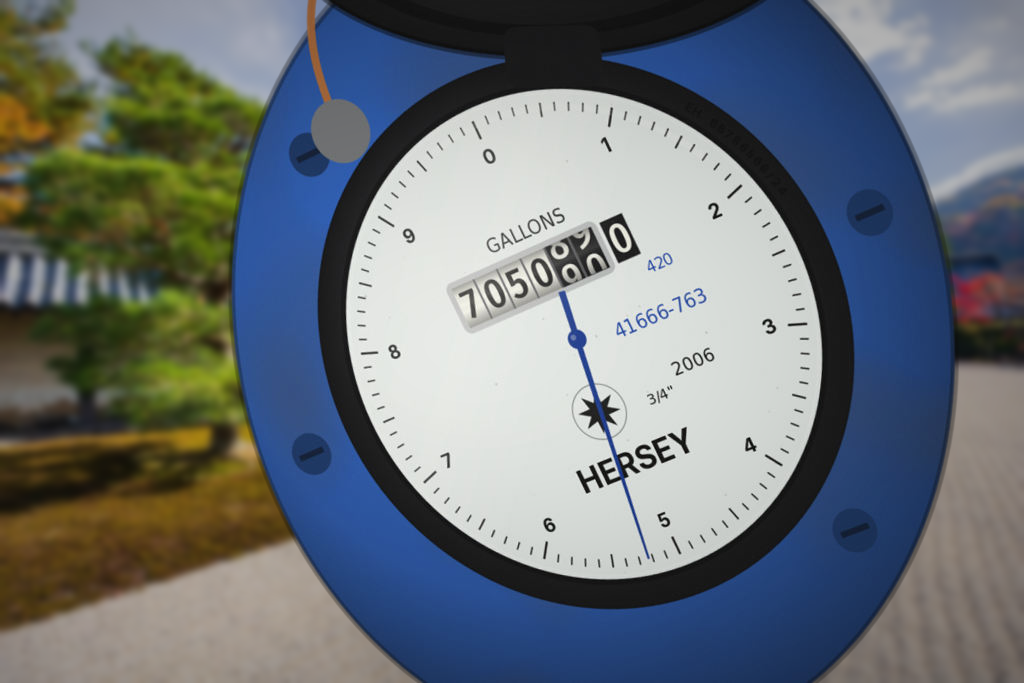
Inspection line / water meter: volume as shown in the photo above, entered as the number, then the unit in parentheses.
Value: 7050895.2 (gal)
